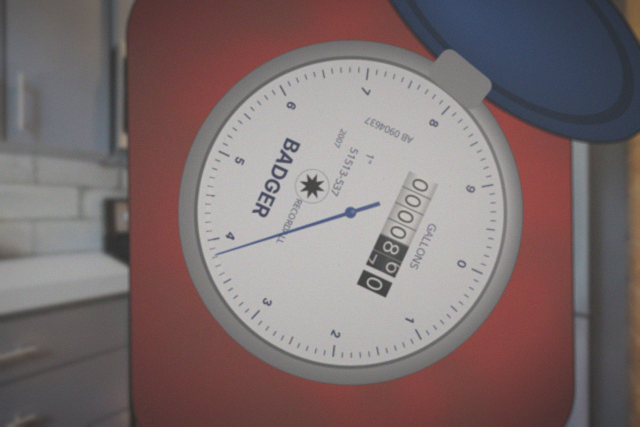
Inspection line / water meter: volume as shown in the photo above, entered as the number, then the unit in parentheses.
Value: 863.8 (gal)
